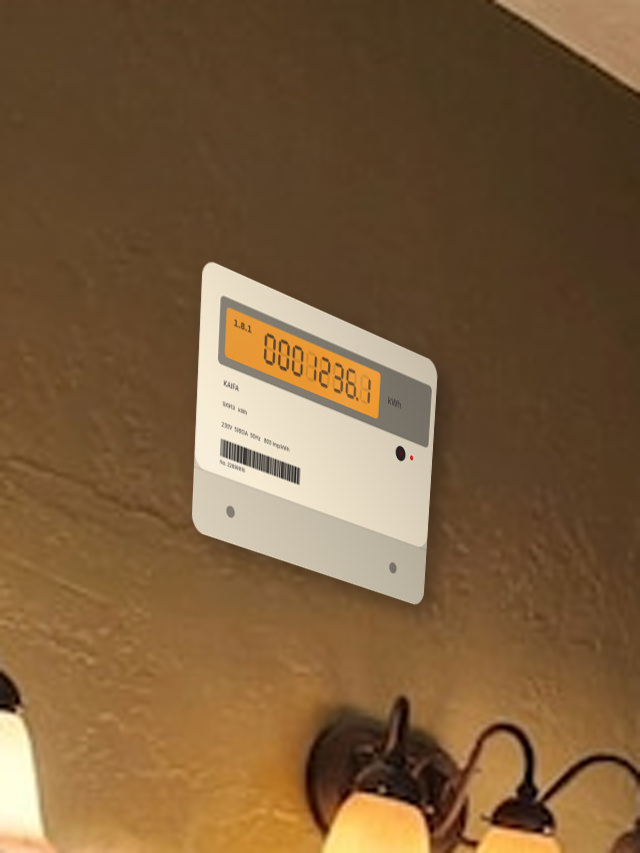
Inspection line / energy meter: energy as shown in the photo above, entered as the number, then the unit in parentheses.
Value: 1236.1 (kWh)
